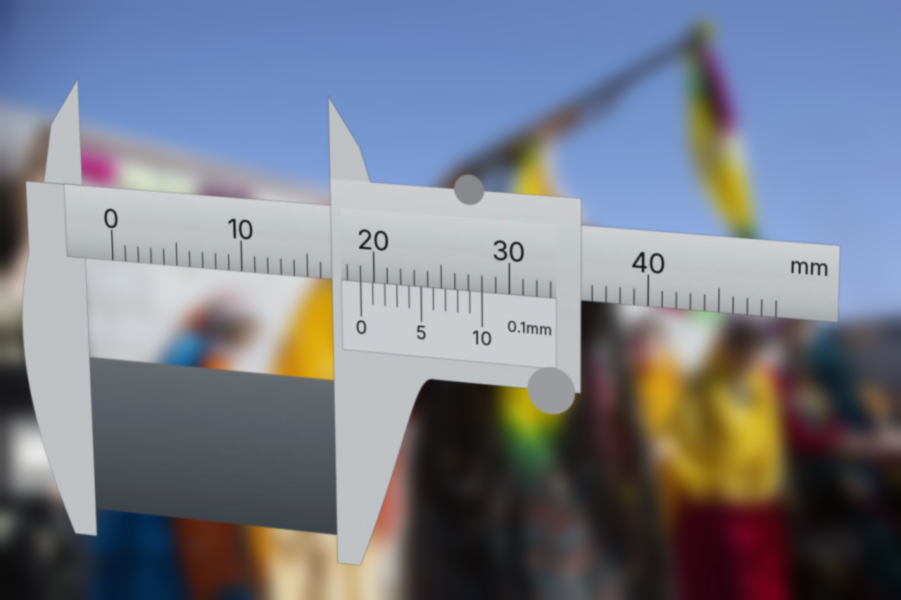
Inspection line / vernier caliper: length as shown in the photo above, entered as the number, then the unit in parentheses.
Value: 19.0 (mm)
